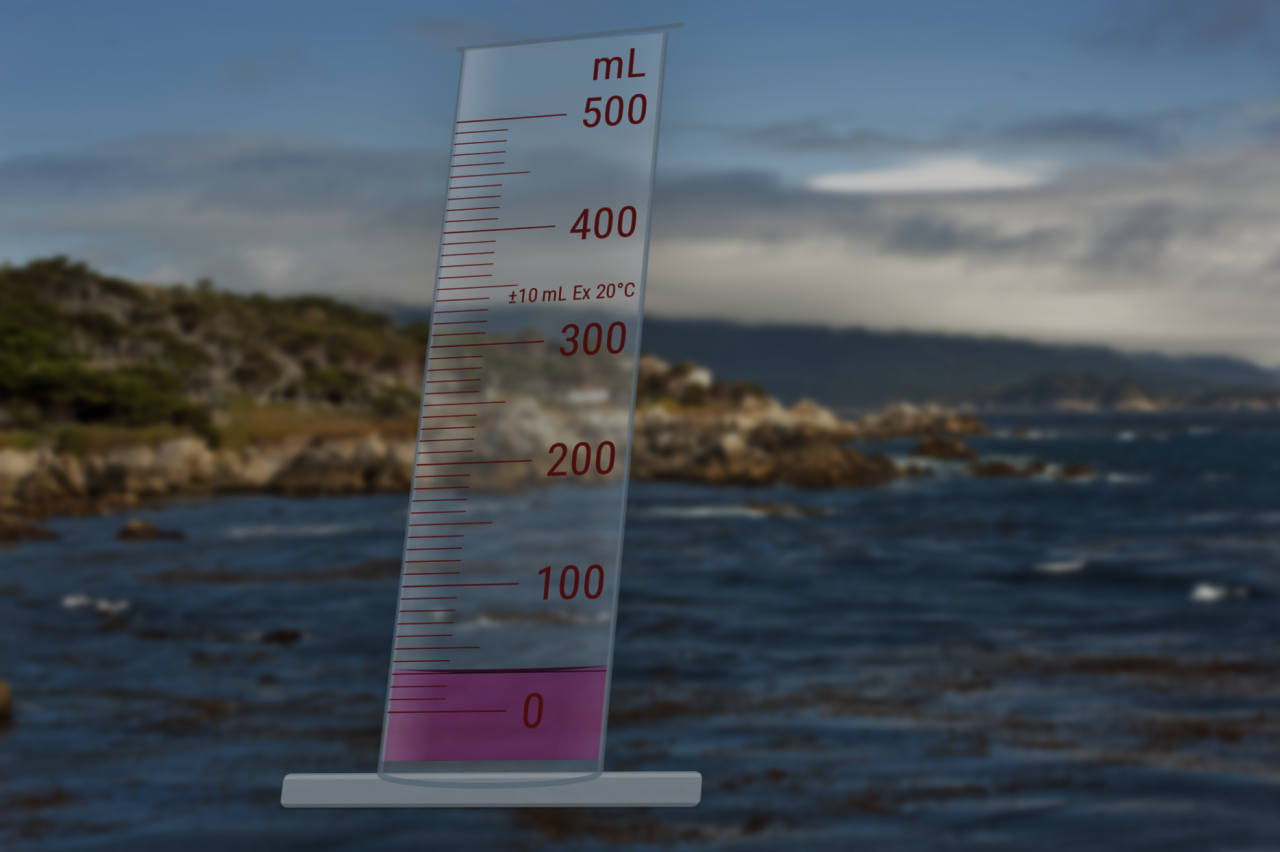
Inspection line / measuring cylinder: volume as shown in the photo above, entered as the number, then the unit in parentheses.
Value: 30 (mL)
